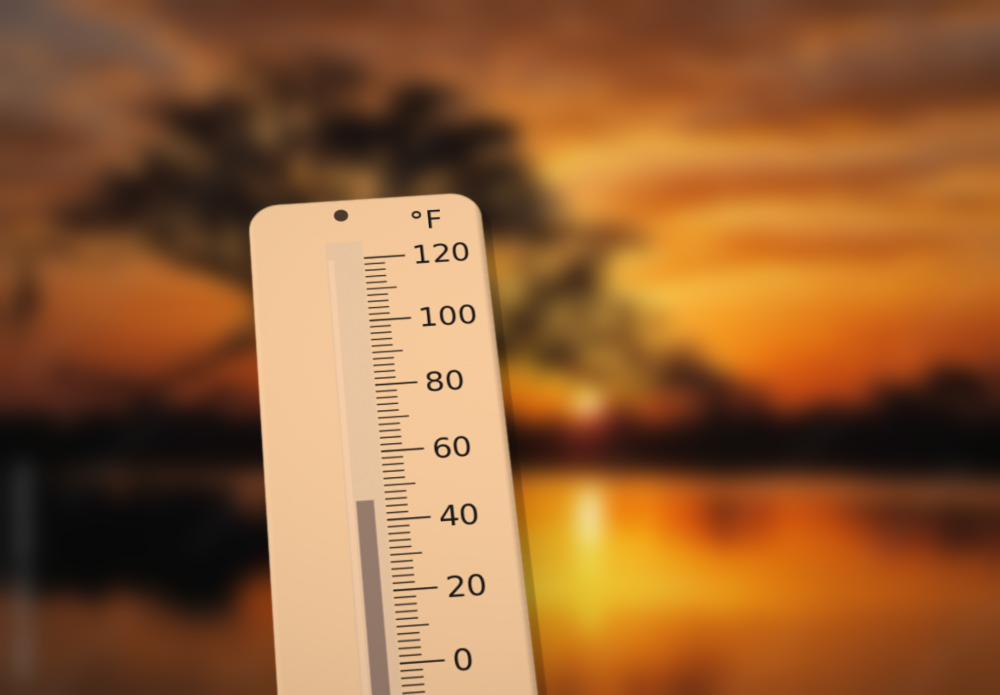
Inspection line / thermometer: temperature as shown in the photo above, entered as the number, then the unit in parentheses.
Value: 46 (°F)
